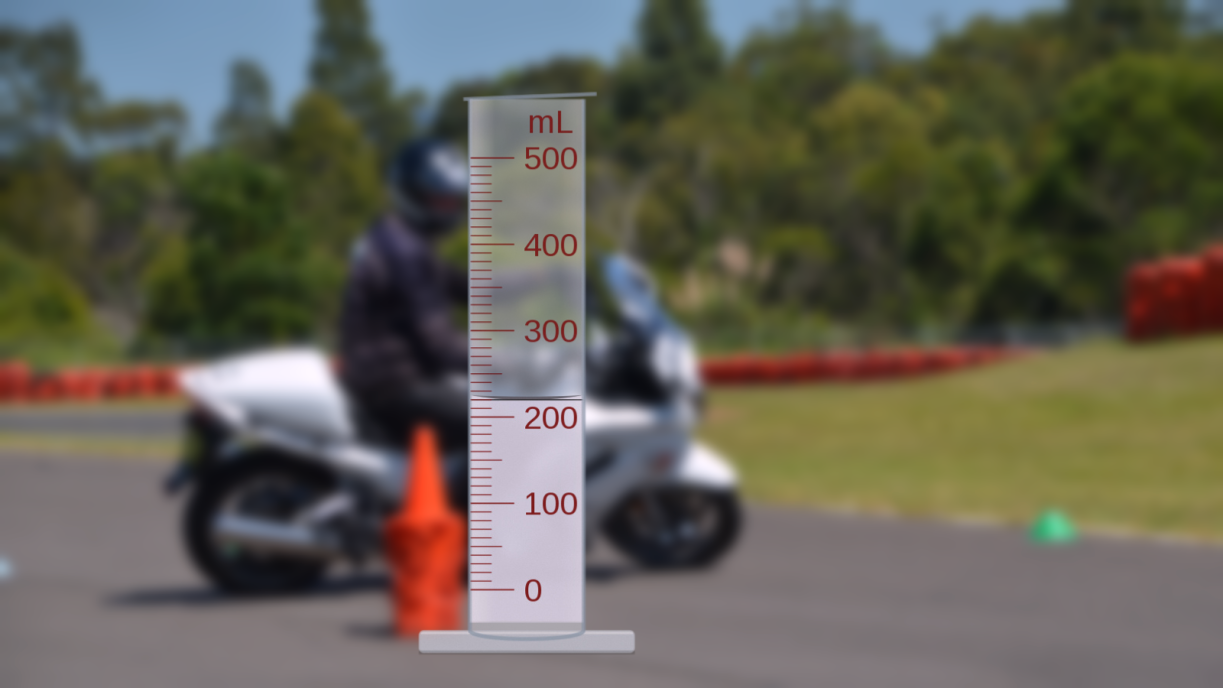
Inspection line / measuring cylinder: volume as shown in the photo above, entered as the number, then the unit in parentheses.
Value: 220 (mL)
